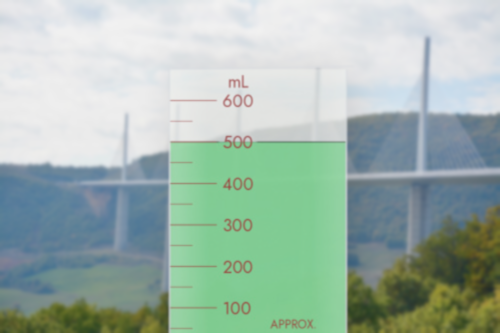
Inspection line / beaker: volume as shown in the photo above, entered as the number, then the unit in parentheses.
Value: 500 (mL)
